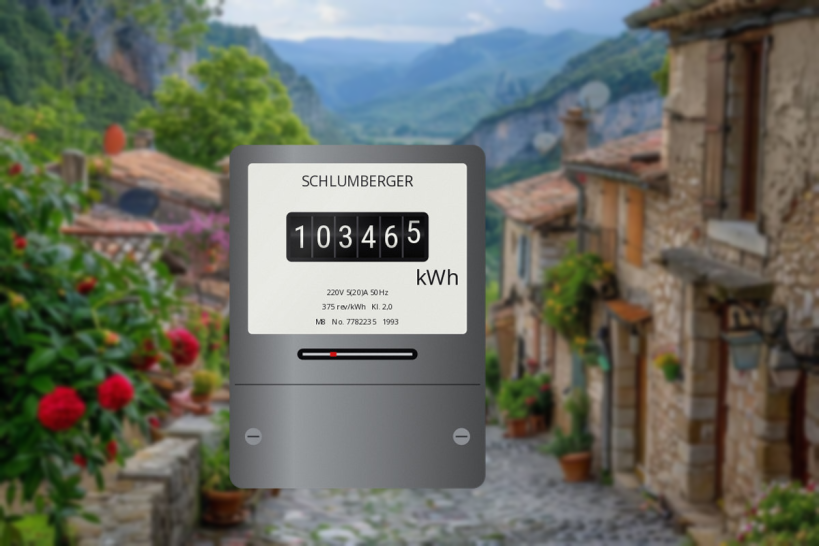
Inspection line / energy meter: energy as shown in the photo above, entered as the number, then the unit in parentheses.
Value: 103465 (kWh)
